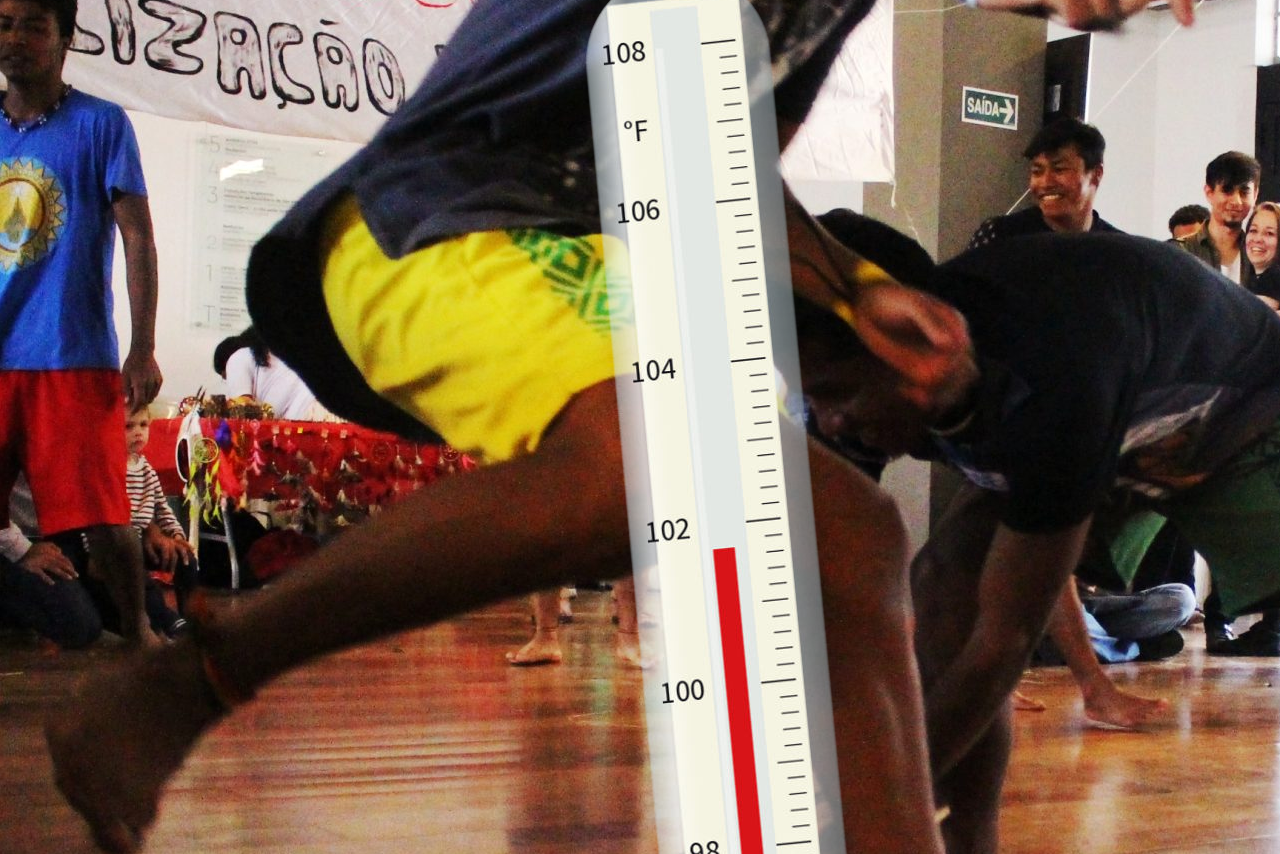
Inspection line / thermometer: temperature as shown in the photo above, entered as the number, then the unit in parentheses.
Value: 101.7 (°F)
